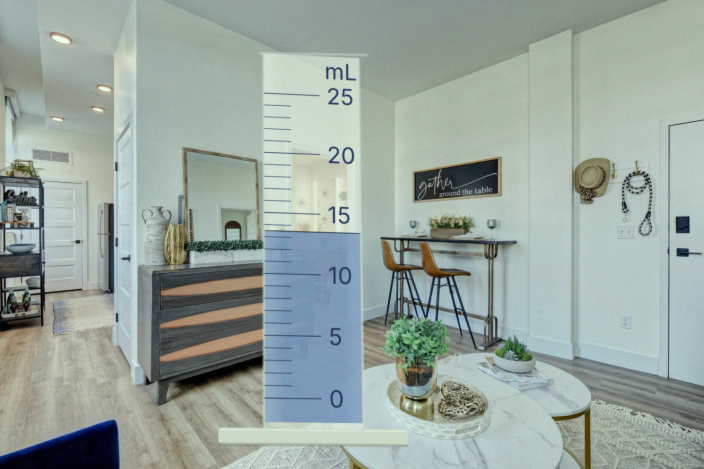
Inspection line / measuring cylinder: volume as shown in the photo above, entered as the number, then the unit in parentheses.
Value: 13.5 (mL)
